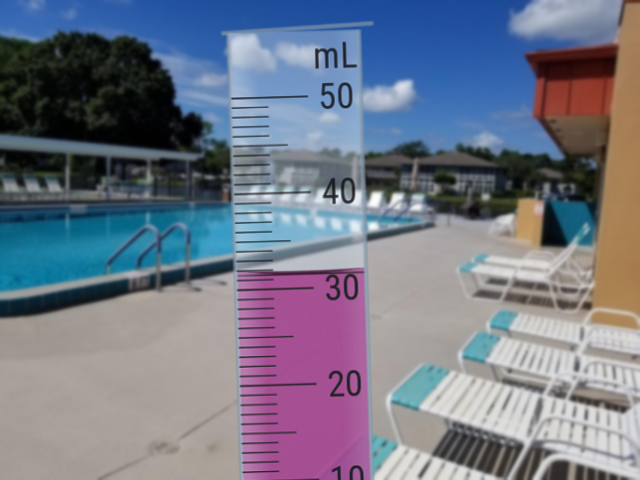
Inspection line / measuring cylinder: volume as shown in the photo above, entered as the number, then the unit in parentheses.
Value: 31.5 (mL)
